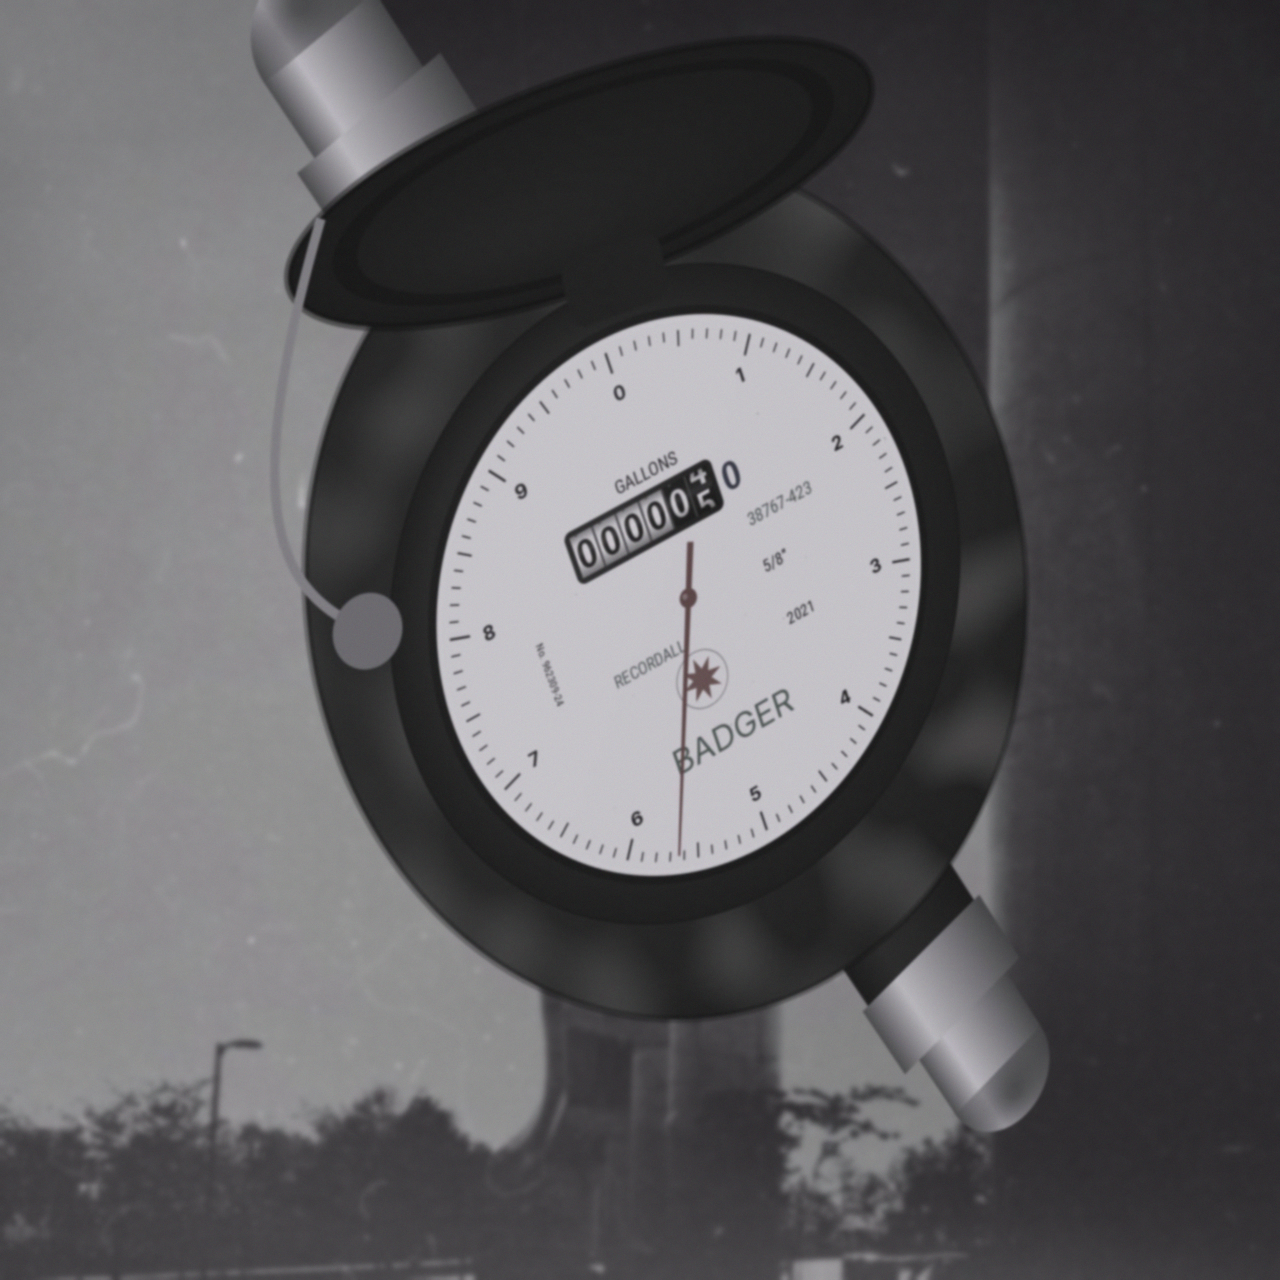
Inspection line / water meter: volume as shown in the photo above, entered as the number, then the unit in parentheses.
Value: 45.6 (gal)
